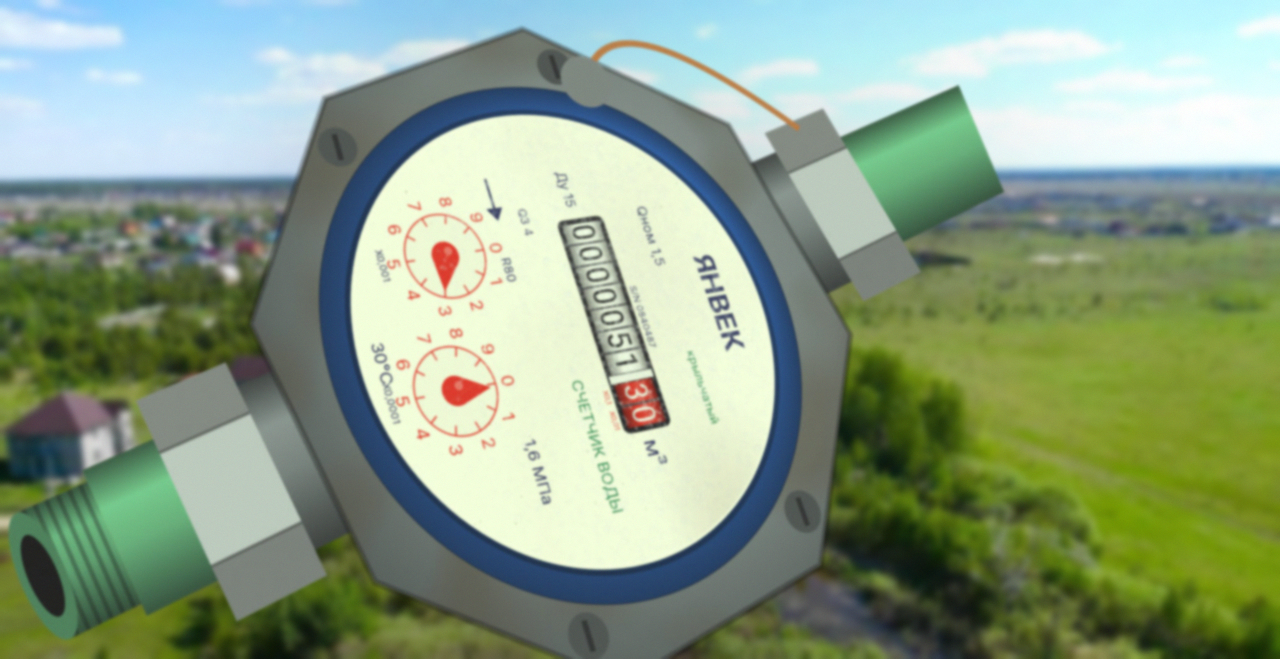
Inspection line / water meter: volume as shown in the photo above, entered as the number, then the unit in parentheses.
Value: 51.3030 (m³)
